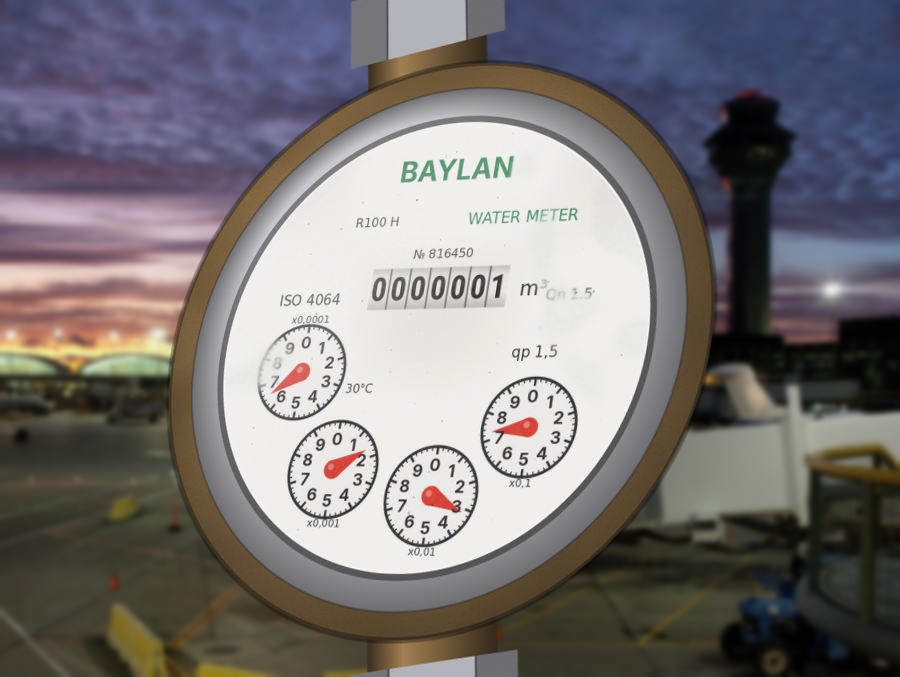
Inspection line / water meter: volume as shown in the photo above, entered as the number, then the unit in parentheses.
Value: 1.7316 (m³)
